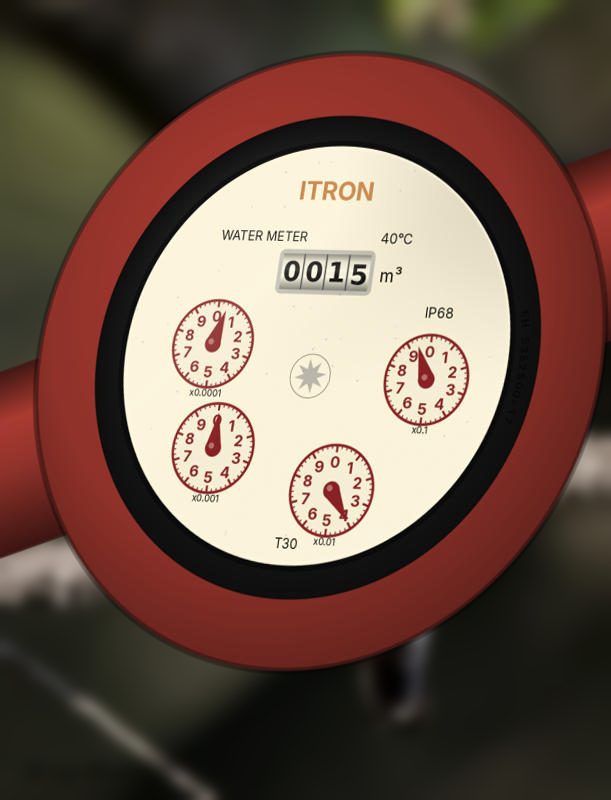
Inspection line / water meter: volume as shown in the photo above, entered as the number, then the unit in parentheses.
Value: 14.9400 (m³)
